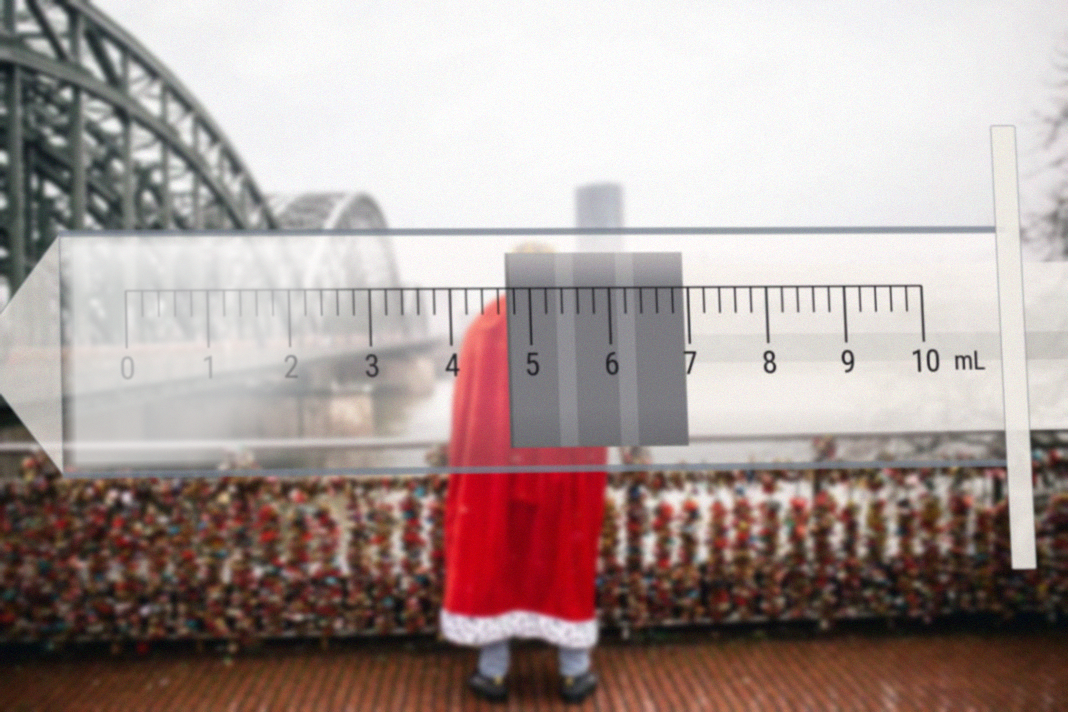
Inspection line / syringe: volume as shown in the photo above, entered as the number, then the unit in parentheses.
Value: 4.7 (mL)
